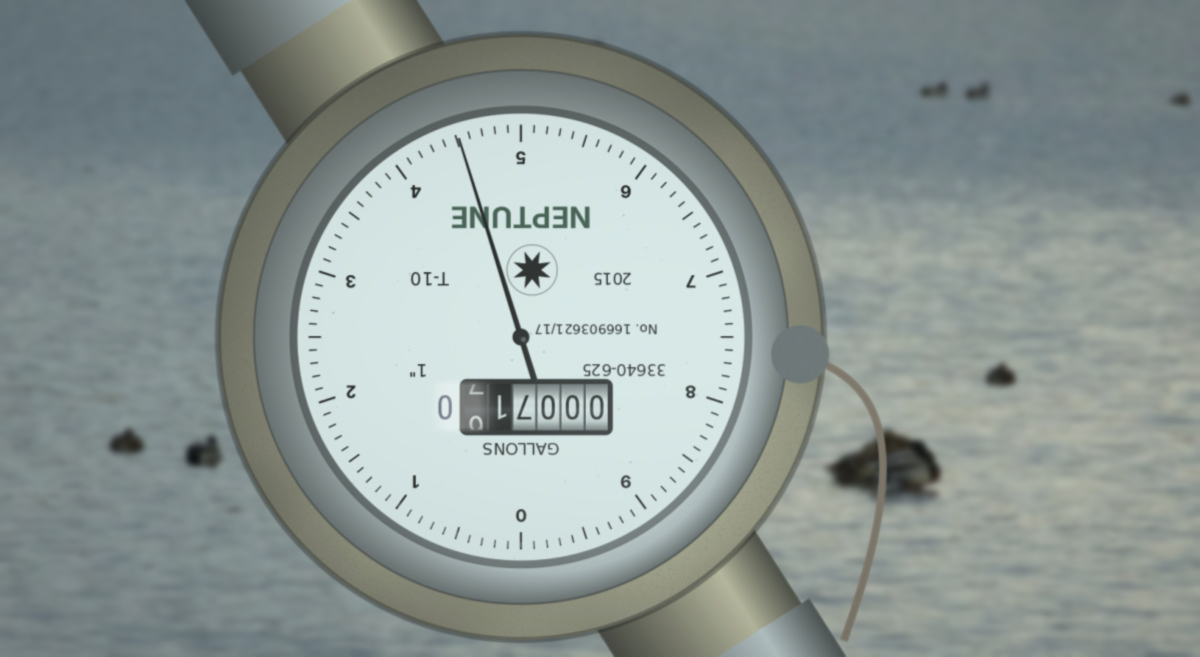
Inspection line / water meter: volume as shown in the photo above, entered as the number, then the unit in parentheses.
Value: 7164.5 (gal)
